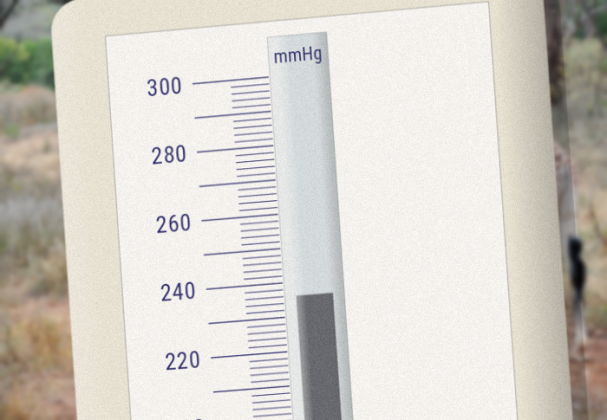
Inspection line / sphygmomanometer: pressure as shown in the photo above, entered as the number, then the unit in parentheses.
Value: 236 (mmHg)
